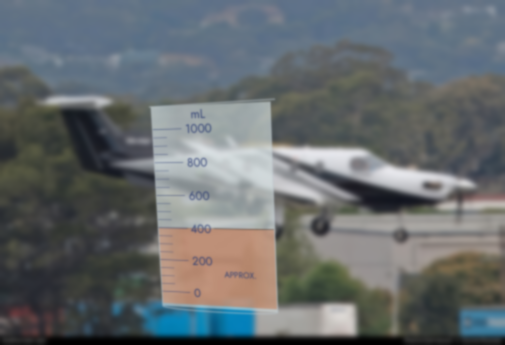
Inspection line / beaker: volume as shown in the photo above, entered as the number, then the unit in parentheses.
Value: 400 (mL)
